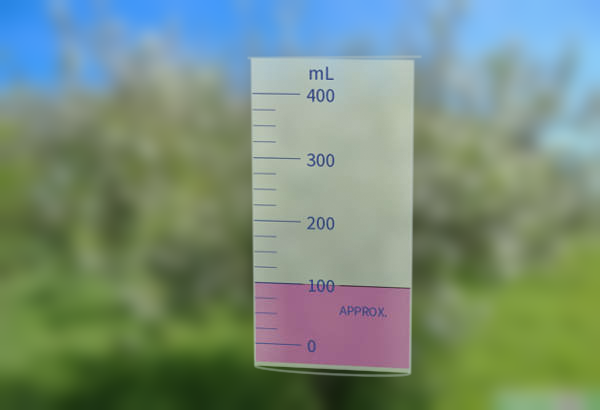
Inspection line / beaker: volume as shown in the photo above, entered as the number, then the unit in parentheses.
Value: 100 (mL)
